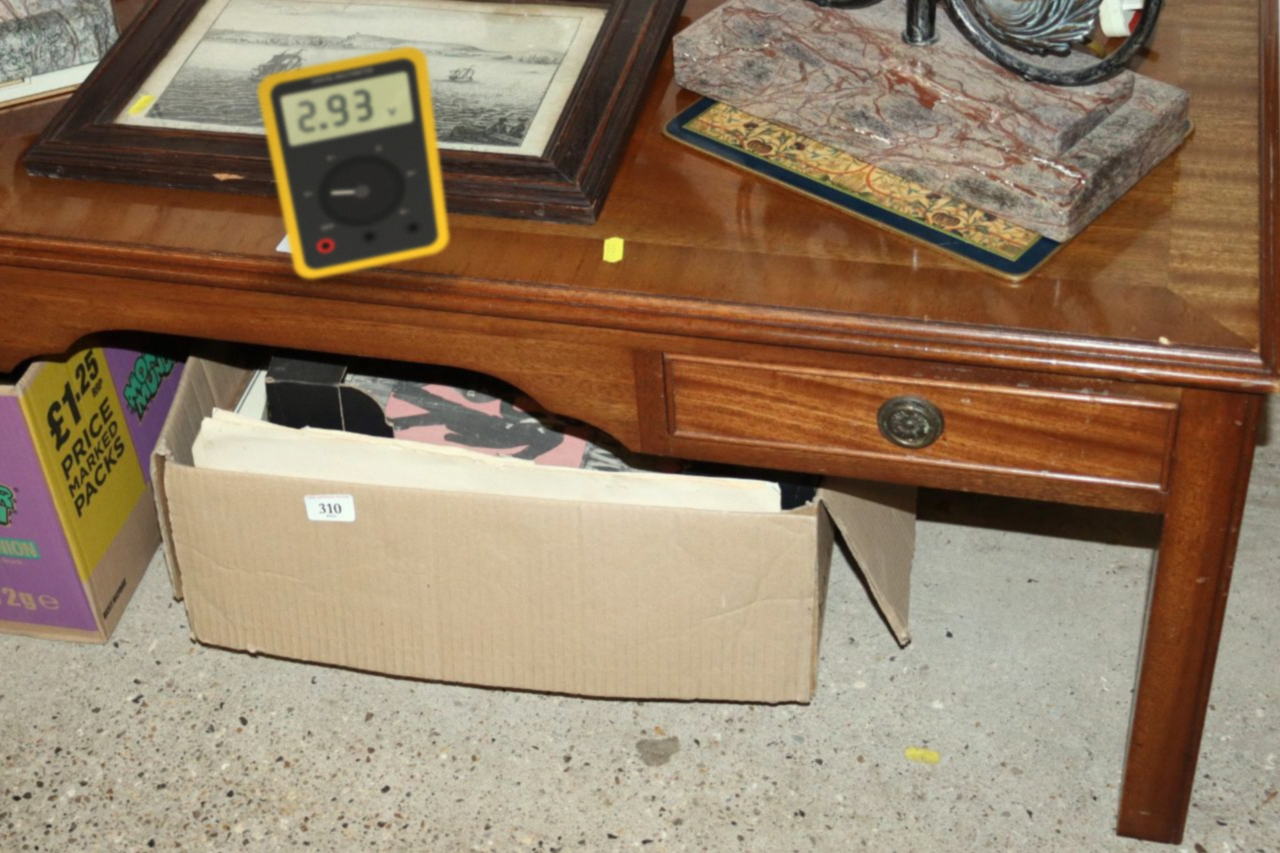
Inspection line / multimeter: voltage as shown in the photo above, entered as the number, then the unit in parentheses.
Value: 2.93 (V)
